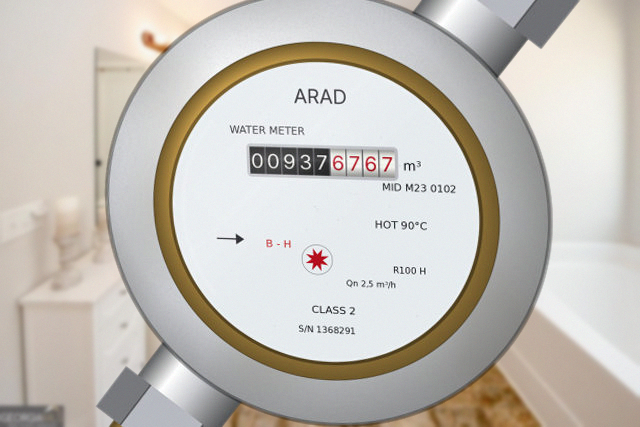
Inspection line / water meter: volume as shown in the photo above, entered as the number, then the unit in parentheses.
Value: 937.6767 (m³)
